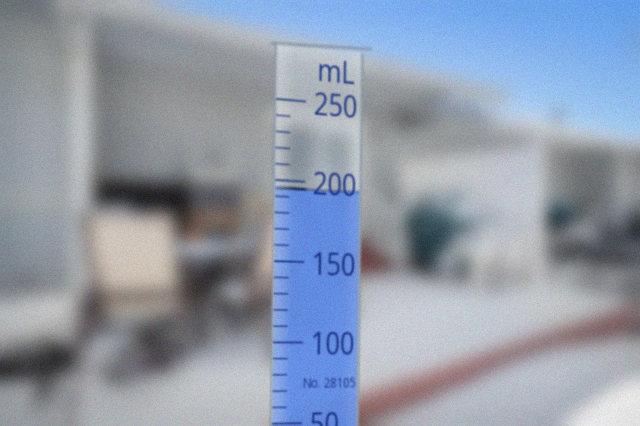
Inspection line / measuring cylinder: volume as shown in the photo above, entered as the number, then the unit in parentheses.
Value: 195 (mL)
